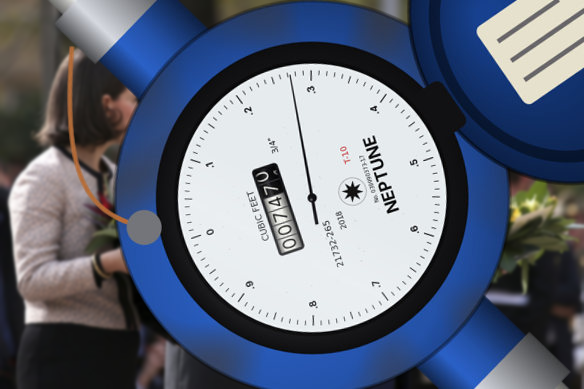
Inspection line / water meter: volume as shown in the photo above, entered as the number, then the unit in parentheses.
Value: 7470.27 (ft³)
